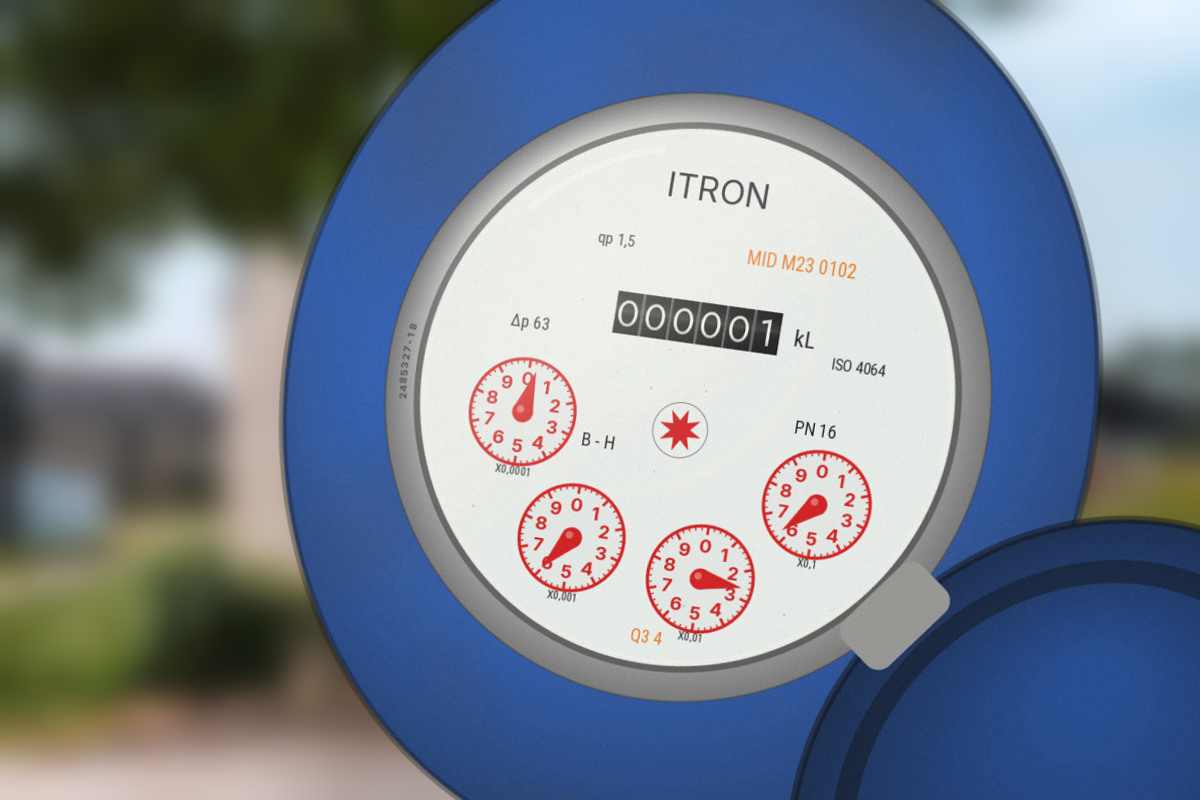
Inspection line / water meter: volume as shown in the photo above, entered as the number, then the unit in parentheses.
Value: 1.6260 (kL)
